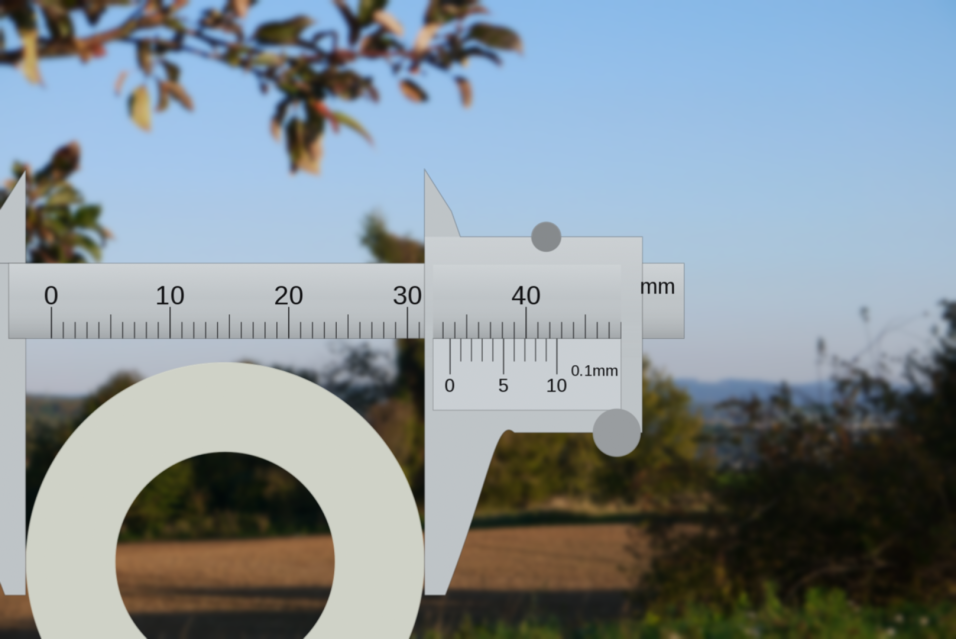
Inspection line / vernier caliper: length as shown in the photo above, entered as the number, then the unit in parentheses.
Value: 33.6 (mm)
